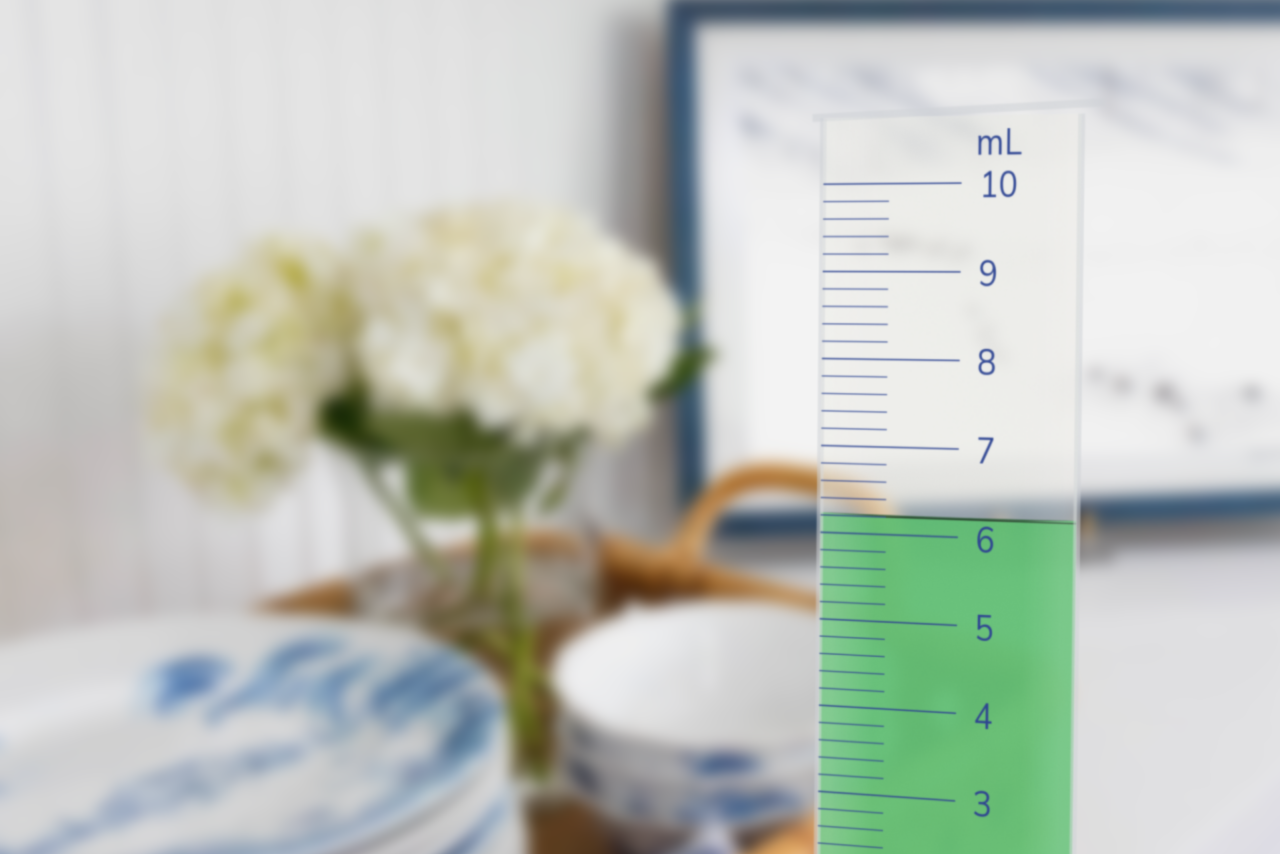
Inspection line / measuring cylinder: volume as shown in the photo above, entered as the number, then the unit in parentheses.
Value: 6.2 (mL)
